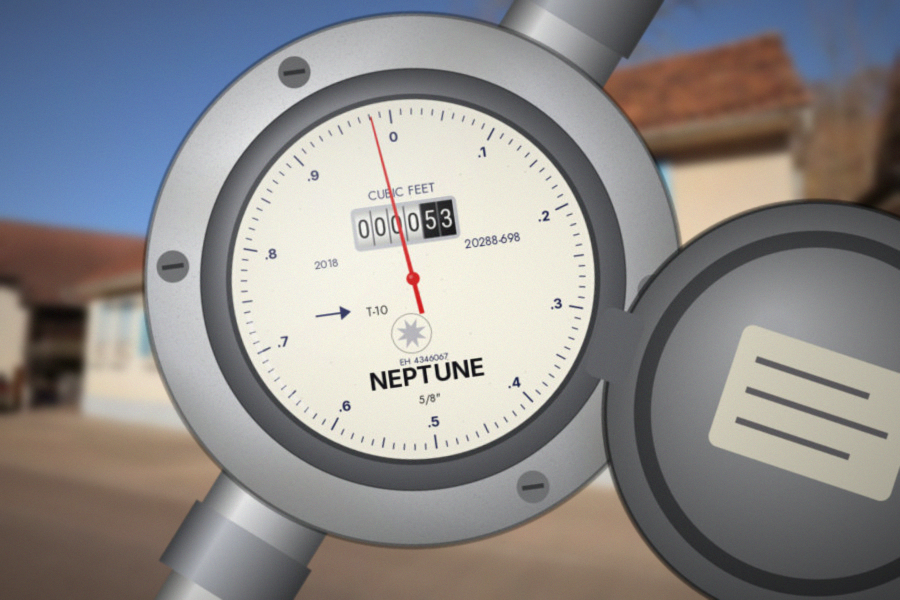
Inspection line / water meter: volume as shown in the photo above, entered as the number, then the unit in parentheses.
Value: 52.98 (ft³)
